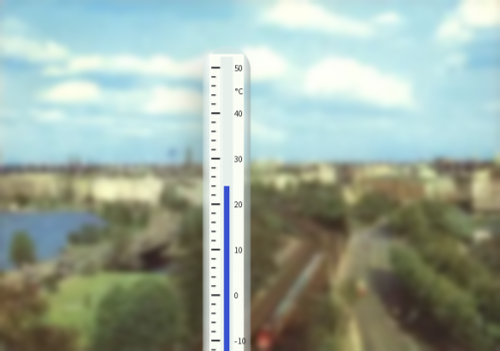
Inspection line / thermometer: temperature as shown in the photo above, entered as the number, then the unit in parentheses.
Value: 24 (°C)
